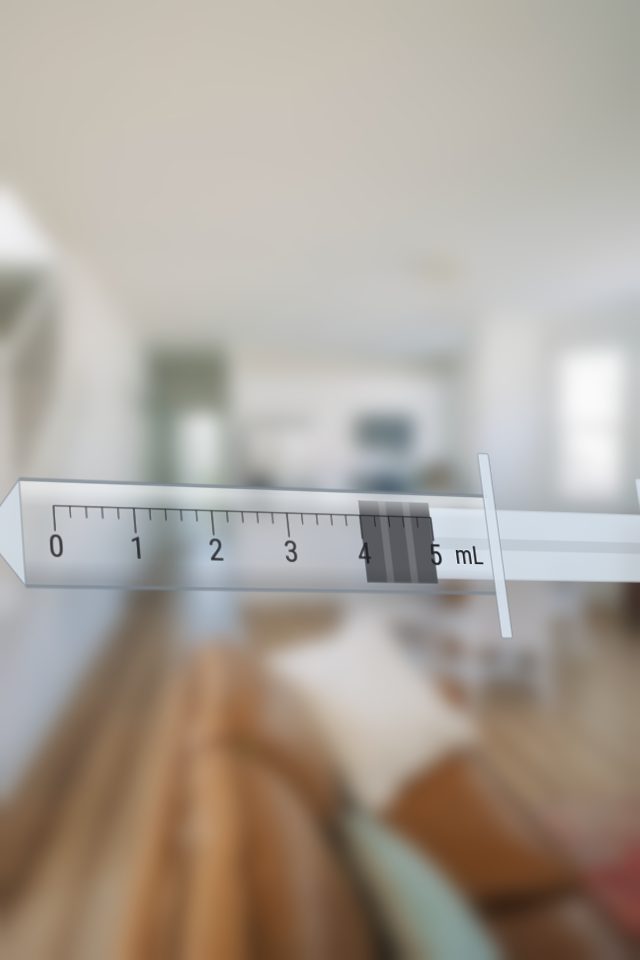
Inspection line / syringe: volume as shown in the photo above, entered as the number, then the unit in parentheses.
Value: 4 (mL)
